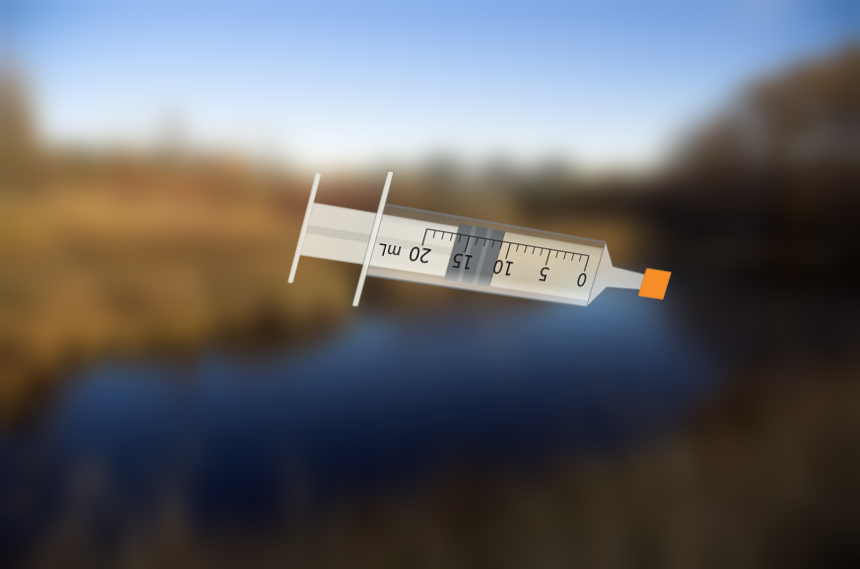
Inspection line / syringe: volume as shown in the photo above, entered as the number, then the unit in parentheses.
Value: 11 (mL)
